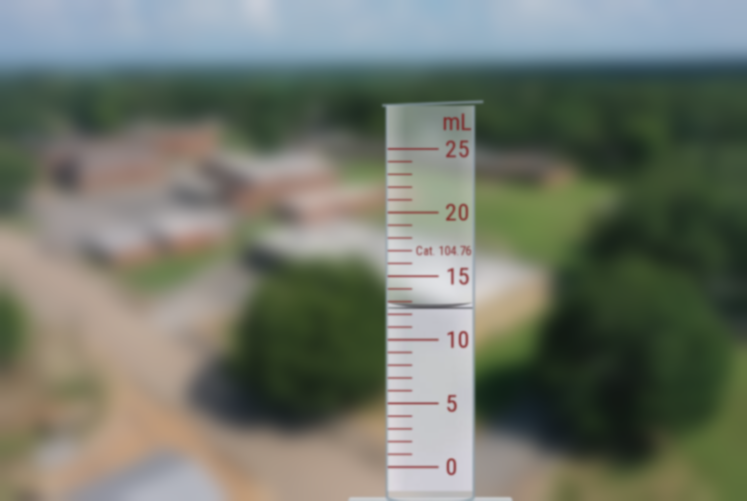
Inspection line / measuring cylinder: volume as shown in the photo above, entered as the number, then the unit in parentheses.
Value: 12.5 (mL)
